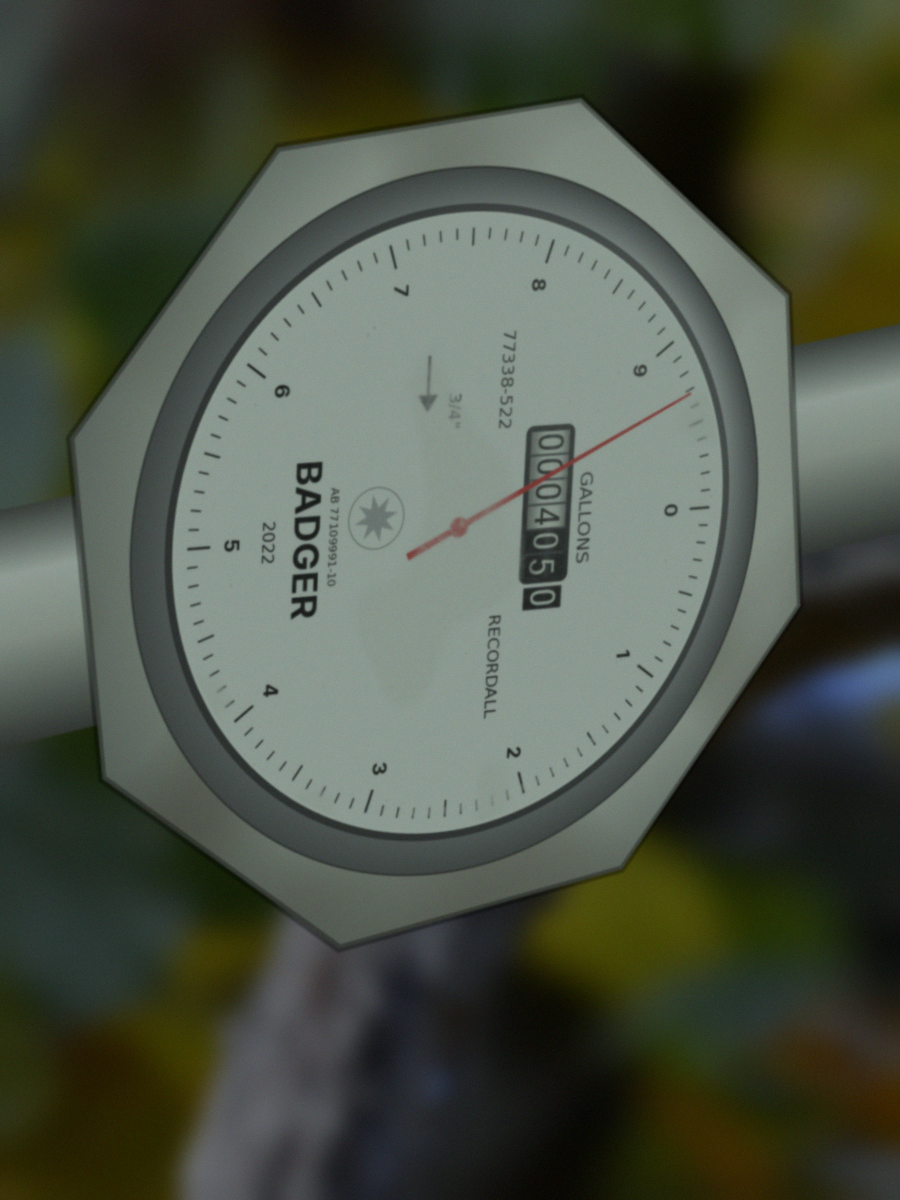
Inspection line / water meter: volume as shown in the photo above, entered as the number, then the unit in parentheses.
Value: 4049.3 (gal)
